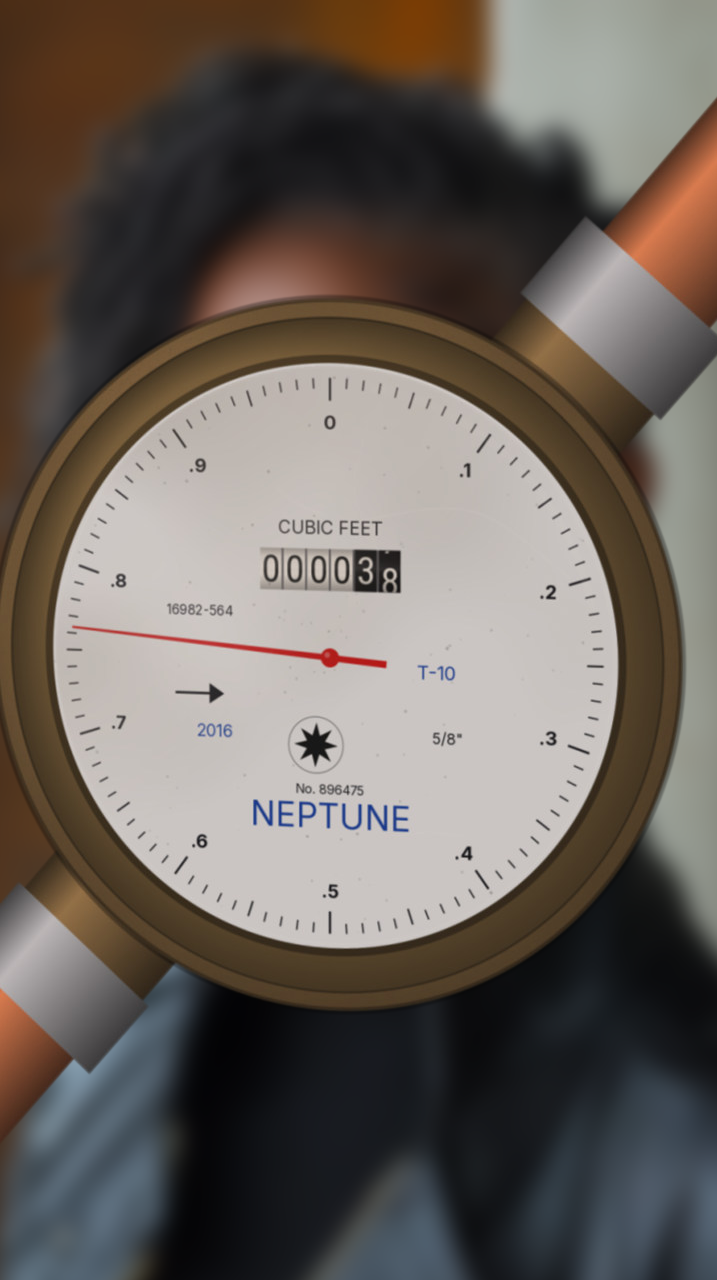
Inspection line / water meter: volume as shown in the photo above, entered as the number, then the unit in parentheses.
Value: 37.76 (ft³)
